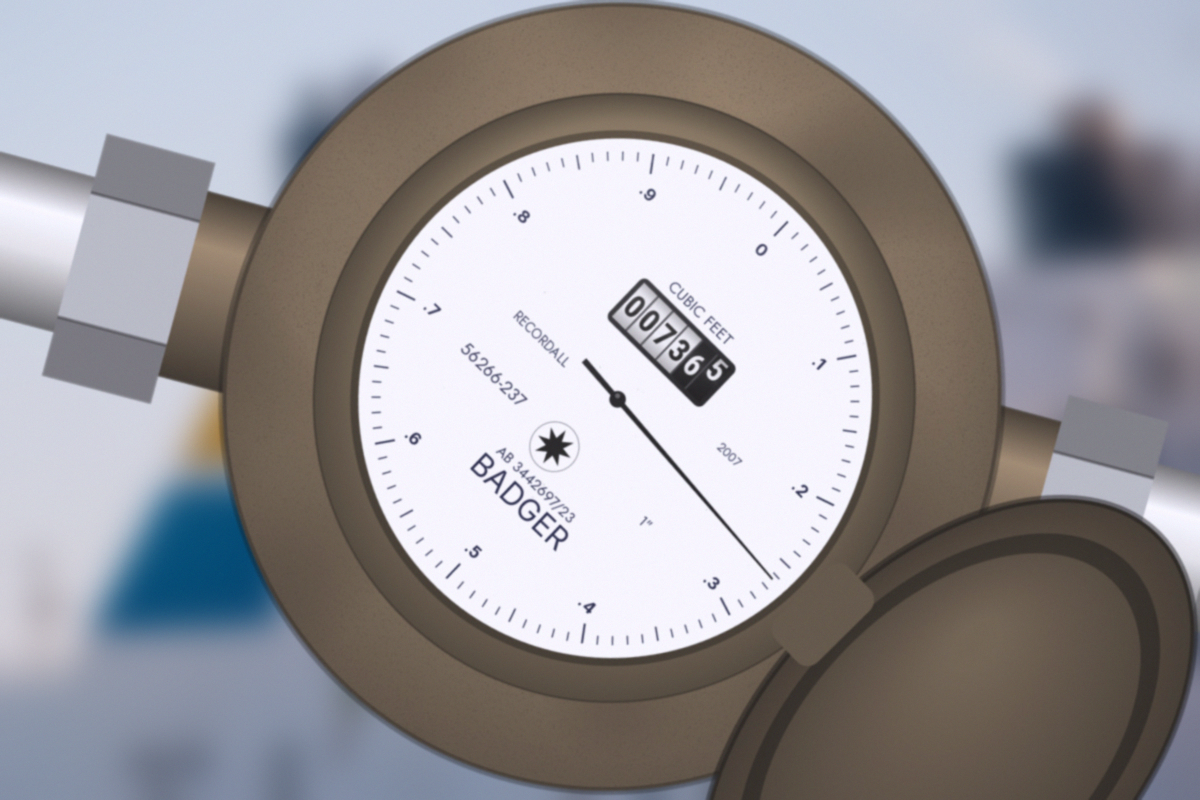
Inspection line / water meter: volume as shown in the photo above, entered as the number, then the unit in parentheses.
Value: 7365.26 (ft³)
